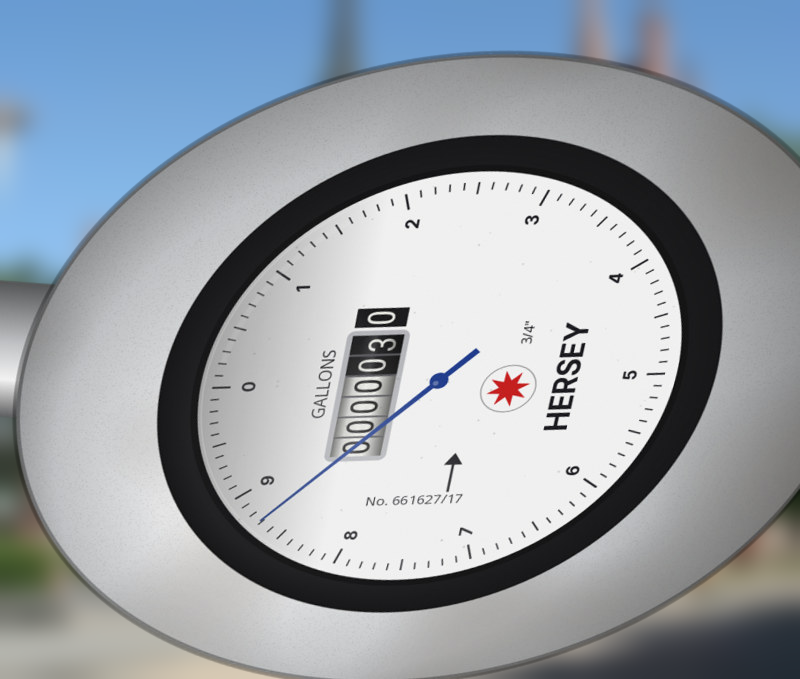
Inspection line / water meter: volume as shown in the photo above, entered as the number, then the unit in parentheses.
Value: 28.7 (gal)
